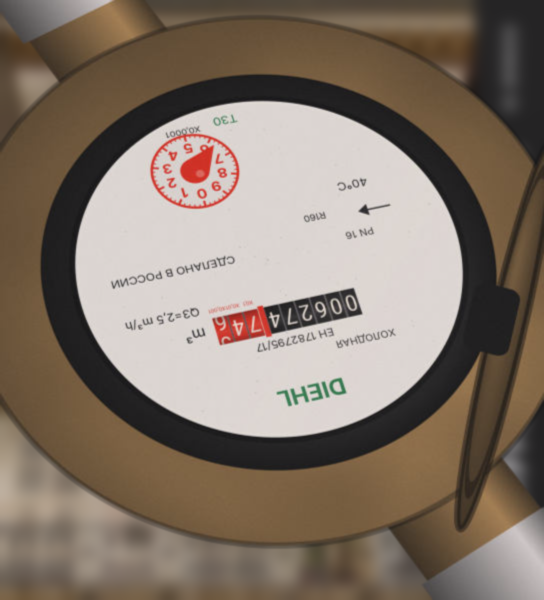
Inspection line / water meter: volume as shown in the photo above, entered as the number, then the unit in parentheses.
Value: 6274.7456 (m³)
